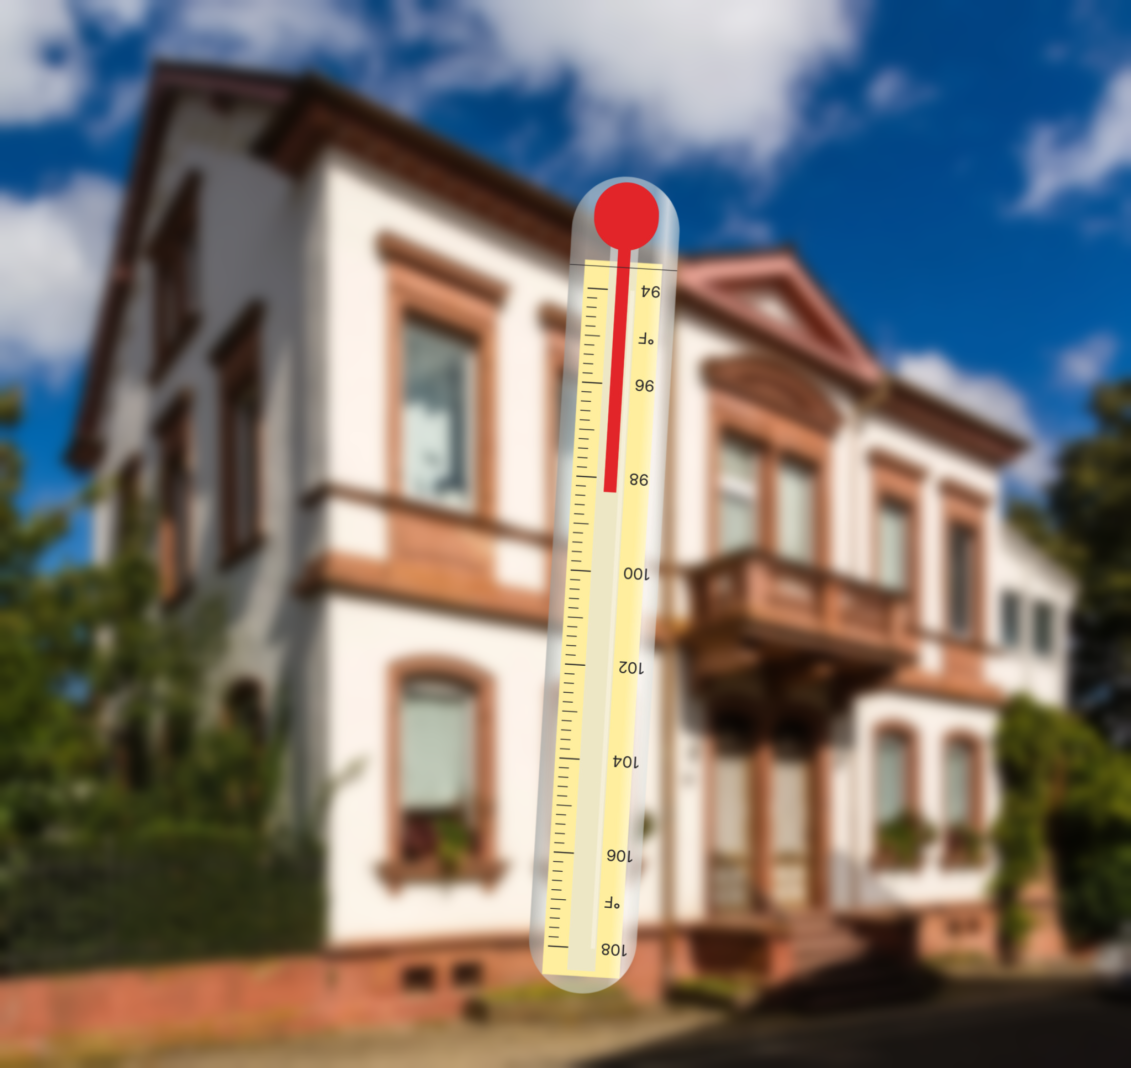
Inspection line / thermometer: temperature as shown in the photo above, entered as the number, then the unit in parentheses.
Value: 98.3 (°F)
